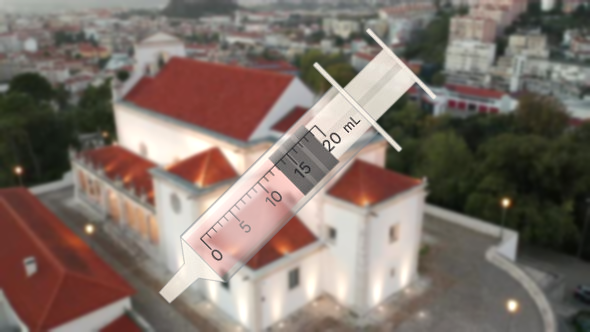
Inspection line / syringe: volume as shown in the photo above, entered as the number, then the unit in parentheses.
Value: 13 (mL)
